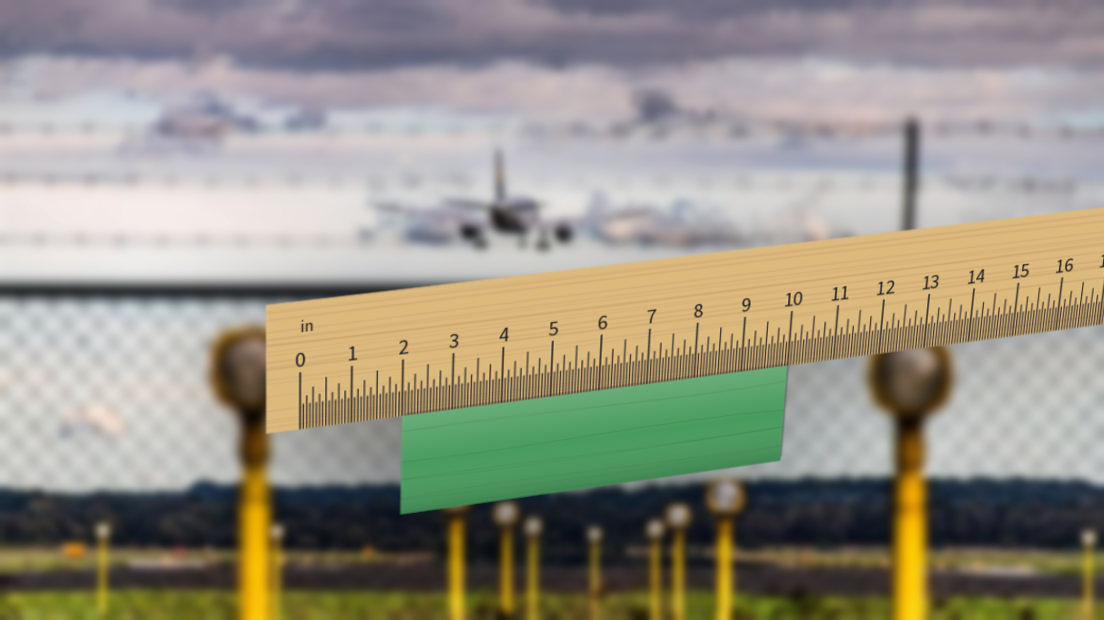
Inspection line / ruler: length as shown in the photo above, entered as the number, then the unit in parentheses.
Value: 8 (in)
